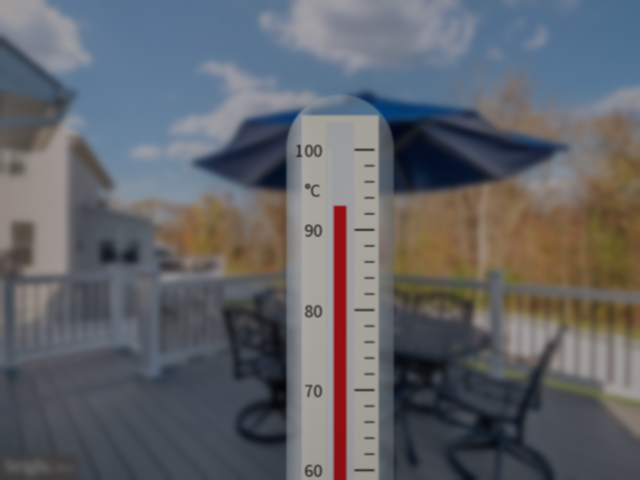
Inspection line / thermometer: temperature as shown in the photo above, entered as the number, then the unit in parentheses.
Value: 93 (°C)
